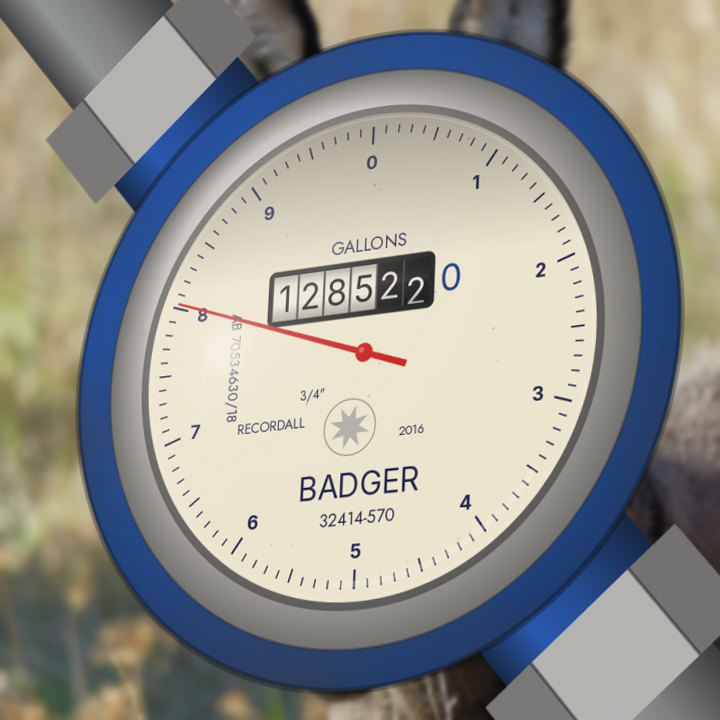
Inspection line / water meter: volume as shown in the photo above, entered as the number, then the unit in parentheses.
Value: 1285218.0 (gal)
